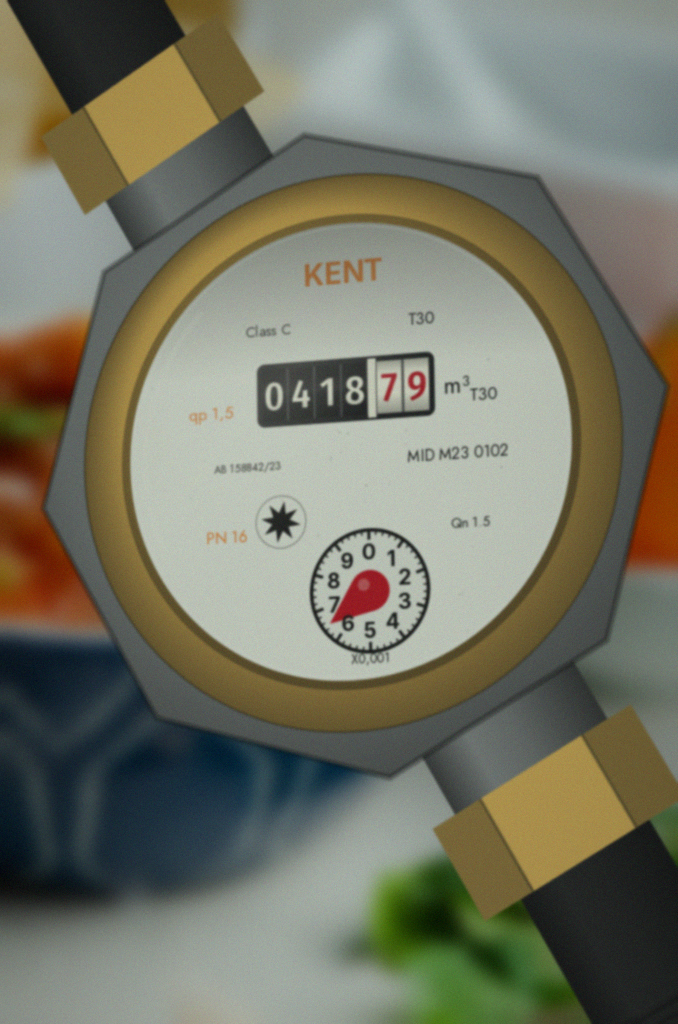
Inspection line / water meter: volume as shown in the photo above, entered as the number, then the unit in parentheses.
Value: 418.796 (m³)
